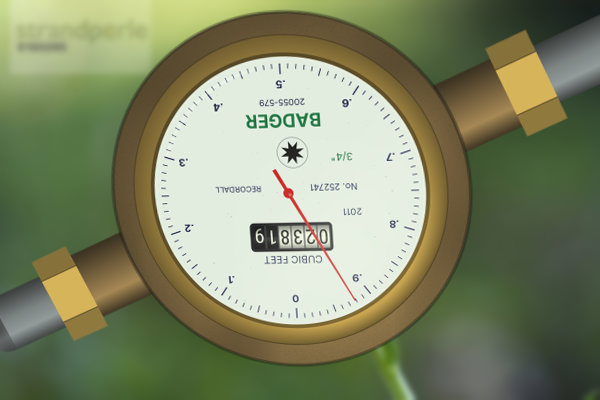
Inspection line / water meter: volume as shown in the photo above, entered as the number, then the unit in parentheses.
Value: 23818.92 (ft³)
